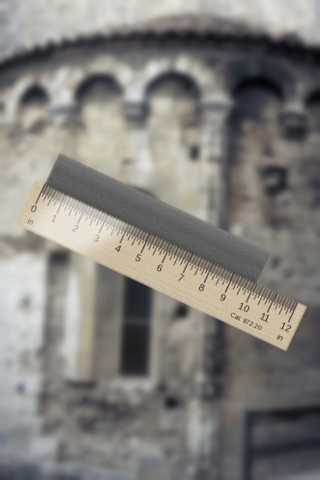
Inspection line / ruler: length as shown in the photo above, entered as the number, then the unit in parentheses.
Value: 10 (in)
